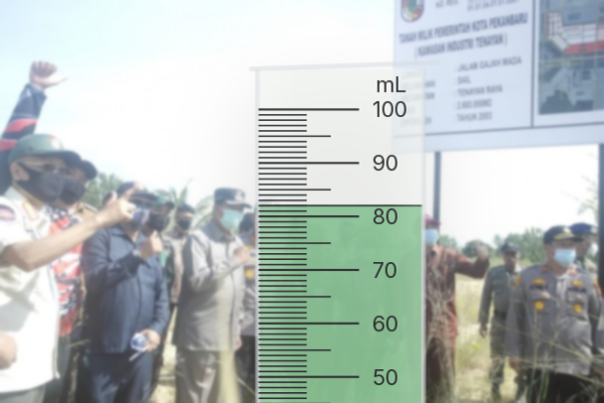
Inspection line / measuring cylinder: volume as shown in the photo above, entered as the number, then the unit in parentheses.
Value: 82 (mL)
